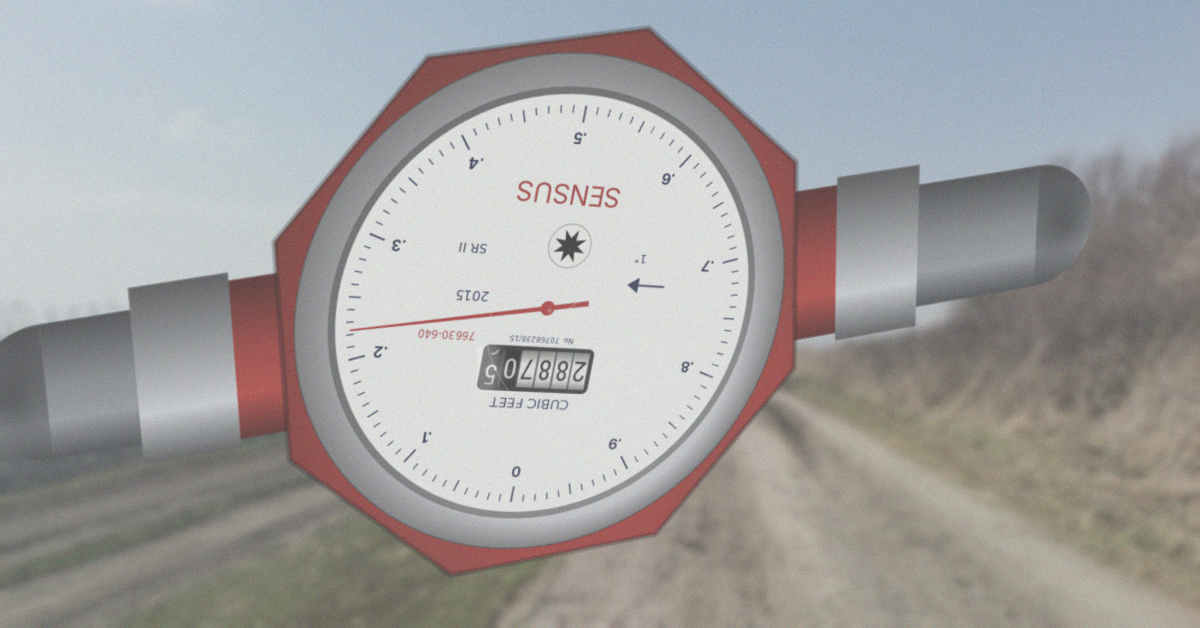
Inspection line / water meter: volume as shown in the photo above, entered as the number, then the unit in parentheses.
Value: 288705.22 (ft³)
